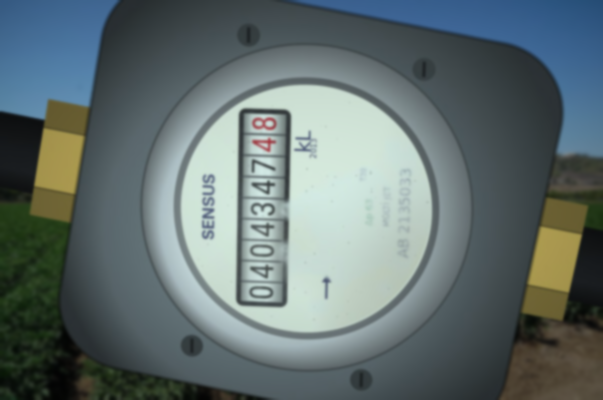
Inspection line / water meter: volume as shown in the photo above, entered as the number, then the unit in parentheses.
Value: 404347.48 (kL)
